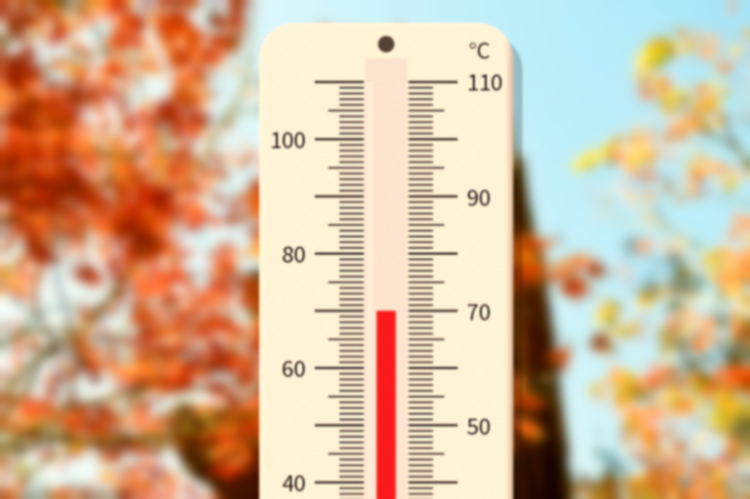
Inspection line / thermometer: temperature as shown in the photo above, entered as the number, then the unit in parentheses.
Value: 70 (°C)
